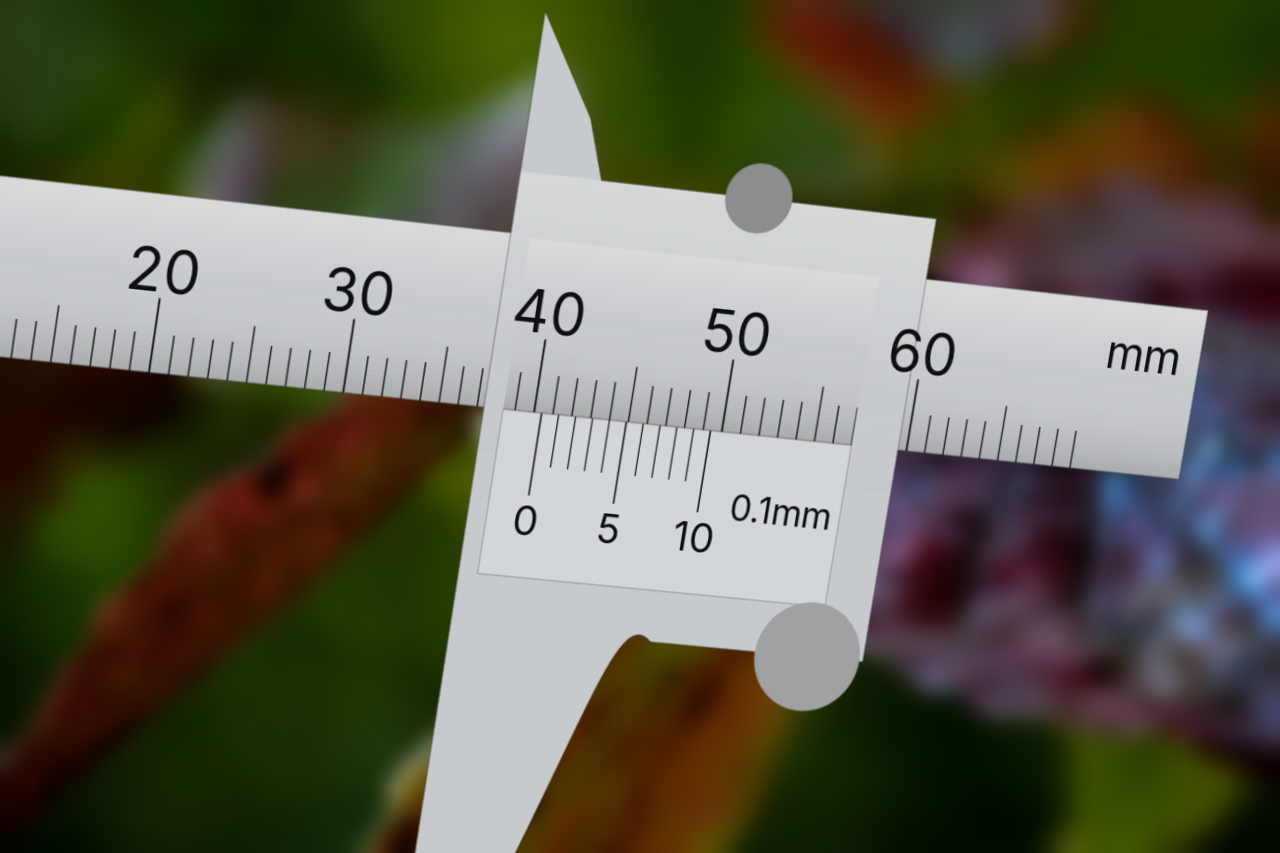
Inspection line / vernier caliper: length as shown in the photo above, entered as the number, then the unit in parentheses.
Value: 40.4 (mm)
